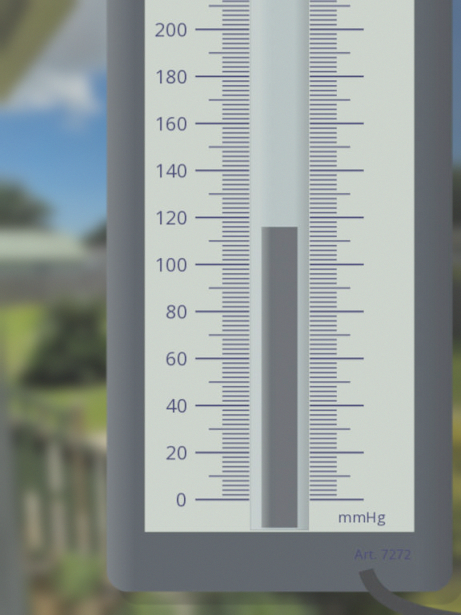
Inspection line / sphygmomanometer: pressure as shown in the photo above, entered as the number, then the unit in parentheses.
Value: 116 (mmHg)
